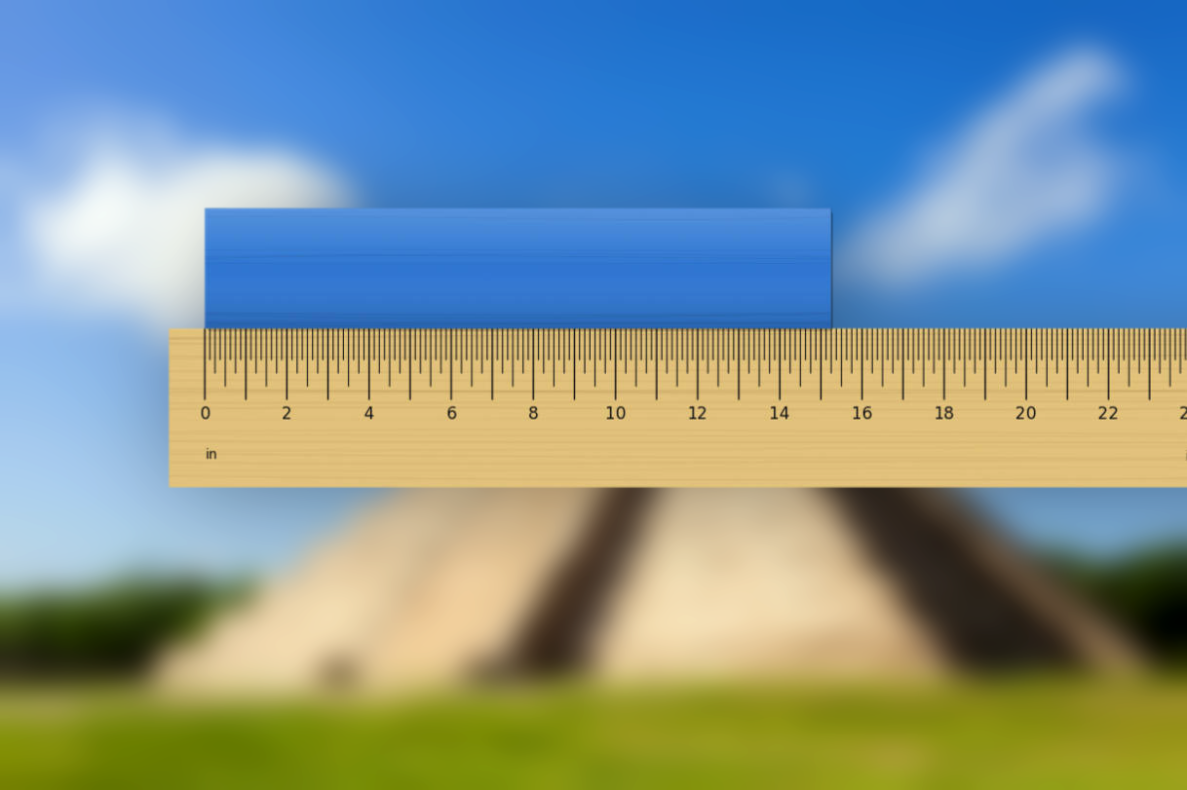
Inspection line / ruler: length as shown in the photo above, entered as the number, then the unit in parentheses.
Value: 15.25 (in)
